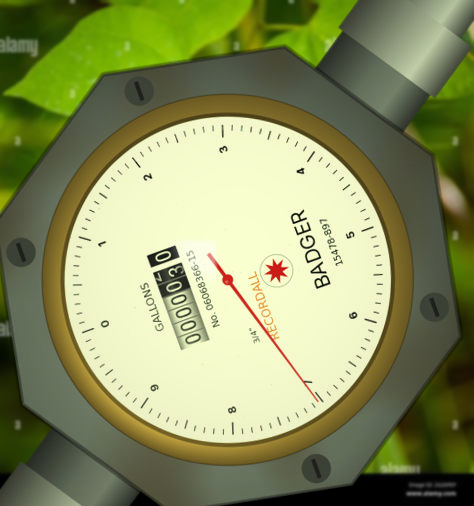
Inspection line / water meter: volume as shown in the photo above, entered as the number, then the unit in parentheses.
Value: 27.0 (gal)
